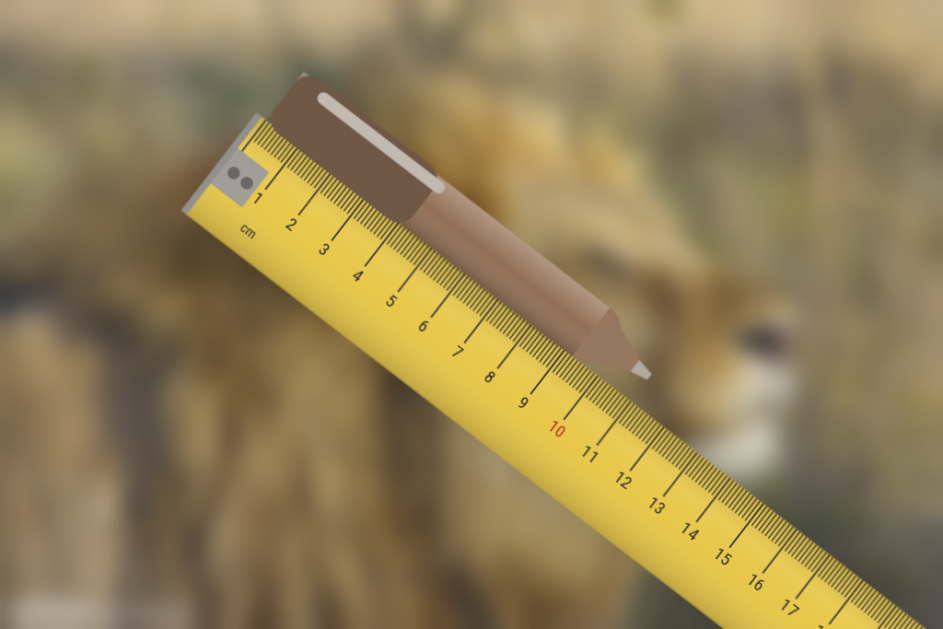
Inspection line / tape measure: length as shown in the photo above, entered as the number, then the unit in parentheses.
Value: 11 (cm)
